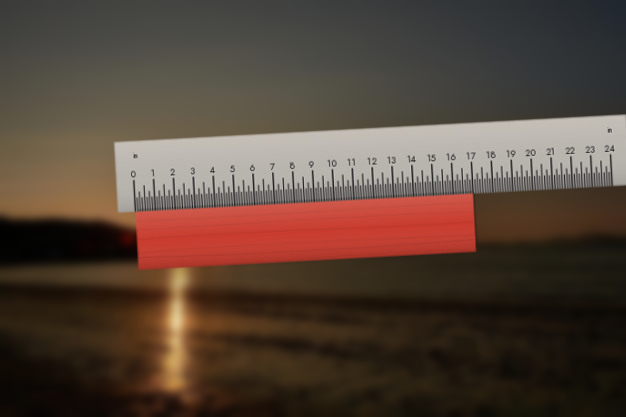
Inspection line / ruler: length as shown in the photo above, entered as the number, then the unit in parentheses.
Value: 17 (in)
